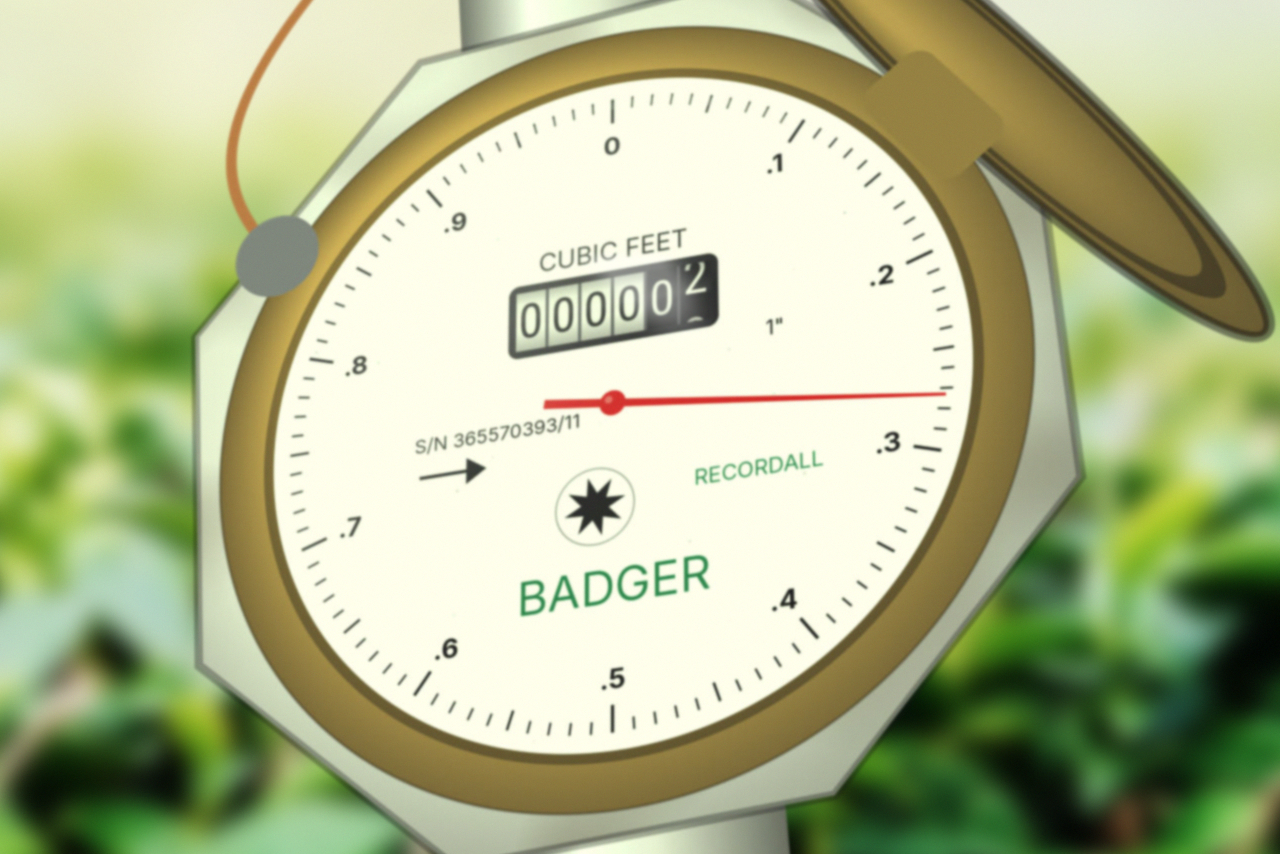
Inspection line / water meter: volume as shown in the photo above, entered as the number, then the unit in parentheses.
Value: 2.27 (ft³)
